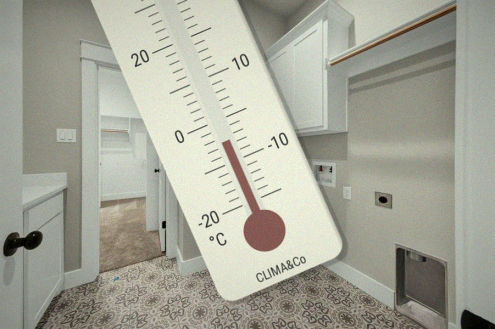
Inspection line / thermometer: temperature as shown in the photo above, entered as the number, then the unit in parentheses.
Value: -5 (°C)
